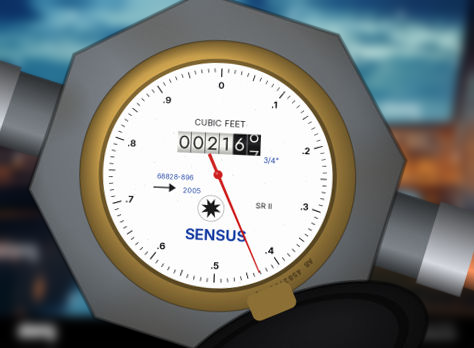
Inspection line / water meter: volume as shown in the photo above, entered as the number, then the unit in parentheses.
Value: 2166.43 (ft³)
